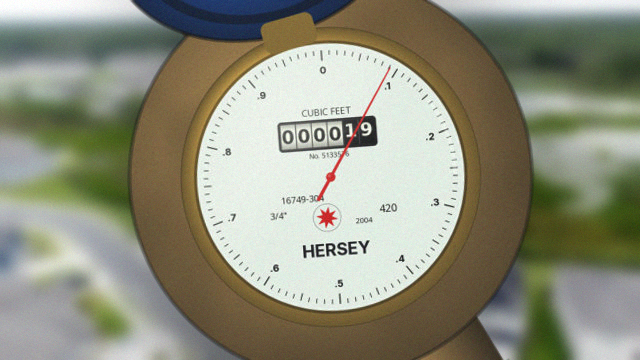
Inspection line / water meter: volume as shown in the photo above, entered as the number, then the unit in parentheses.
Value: 19.09 (ft³)
